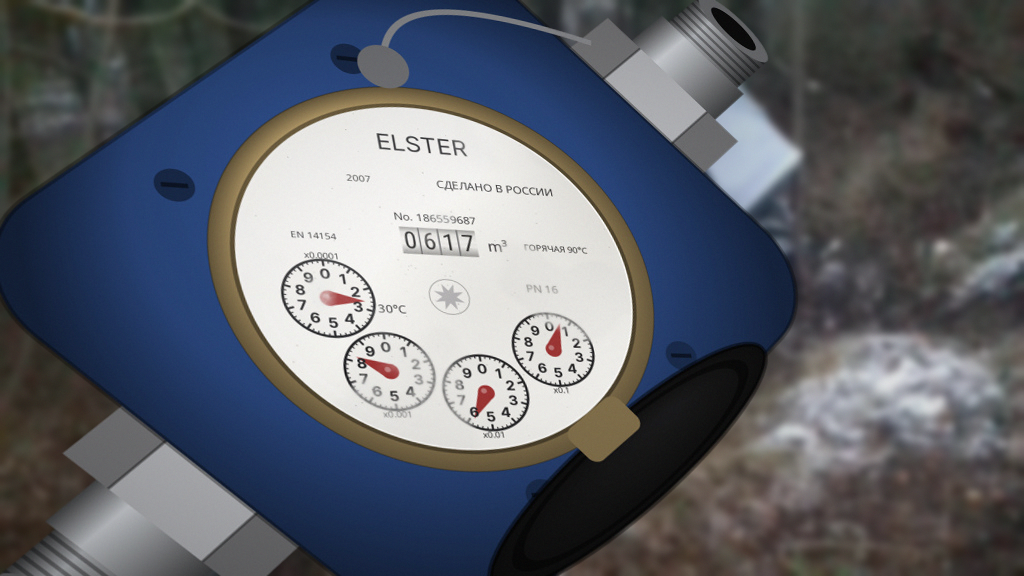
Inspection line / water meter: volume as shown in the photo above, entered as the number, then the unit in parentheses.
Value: 617.0582 (m³)
